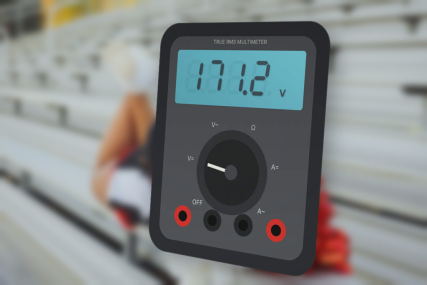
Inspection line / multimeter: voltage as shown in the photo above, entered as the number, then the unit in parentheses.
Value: 171.2 (V)
